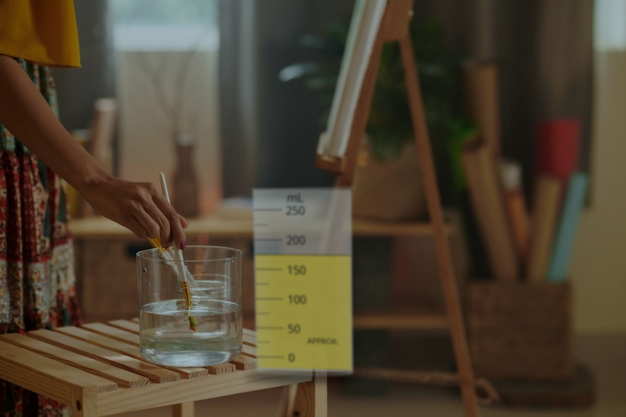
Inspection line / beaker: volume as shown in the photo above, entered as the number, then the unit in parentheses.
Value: 175 (mL)
